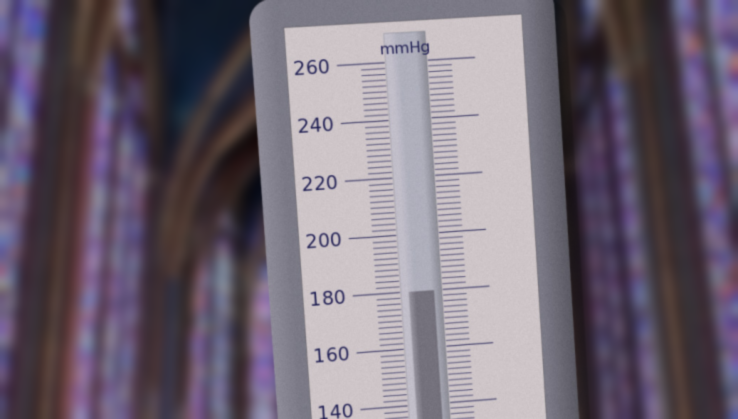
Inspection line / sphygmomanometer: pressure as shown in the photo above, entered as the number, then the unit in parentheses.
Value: 180 (mmHg)
